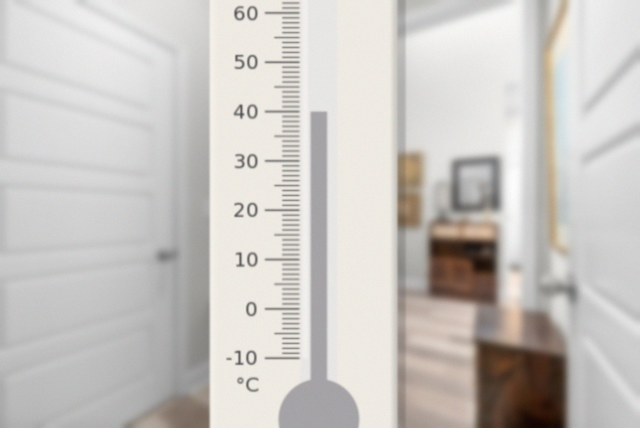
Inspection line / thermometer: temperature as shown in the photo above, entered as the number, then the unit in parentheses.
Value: 40 (°C)
